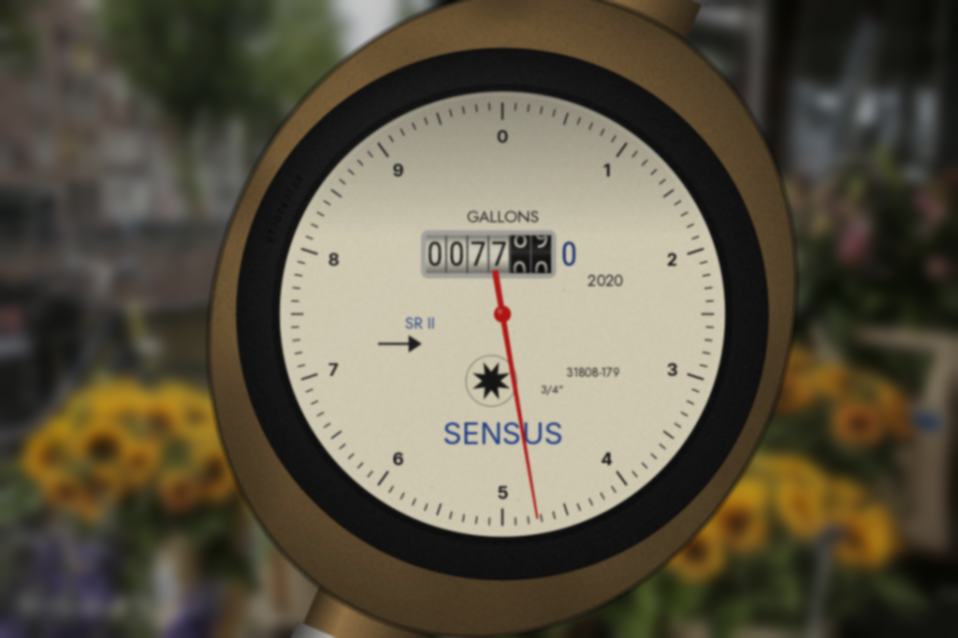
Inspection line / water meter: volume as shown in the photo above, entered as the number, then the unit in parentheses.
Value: 77894.7 (gal)
